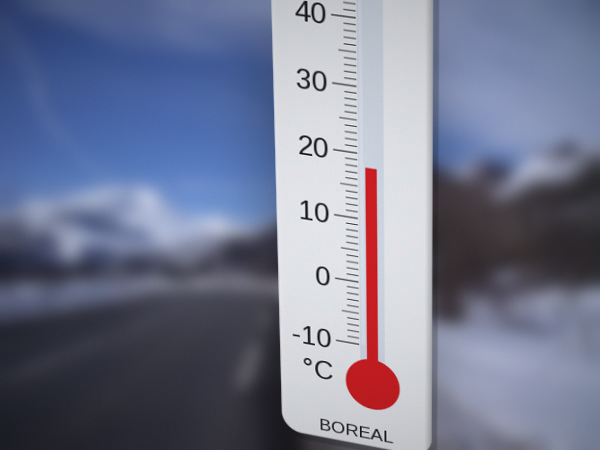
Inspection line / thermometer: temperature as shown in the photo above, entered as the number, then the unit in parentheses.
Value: 18 (°C)
